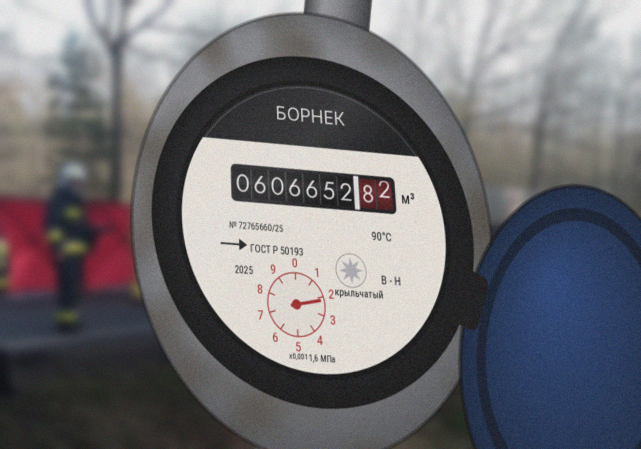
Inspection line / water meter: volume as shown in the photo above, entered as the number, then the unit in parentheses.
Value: 606652.822 (m³)
